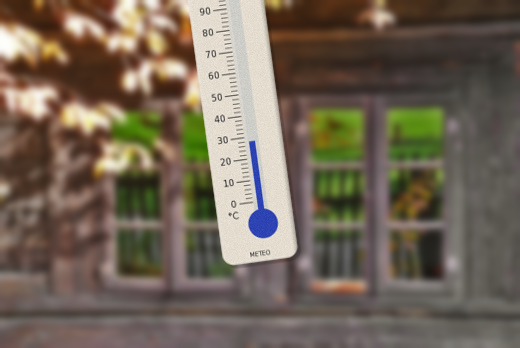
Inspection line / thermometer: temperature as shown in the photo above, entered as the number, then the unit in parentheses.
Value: 28 (°C)
